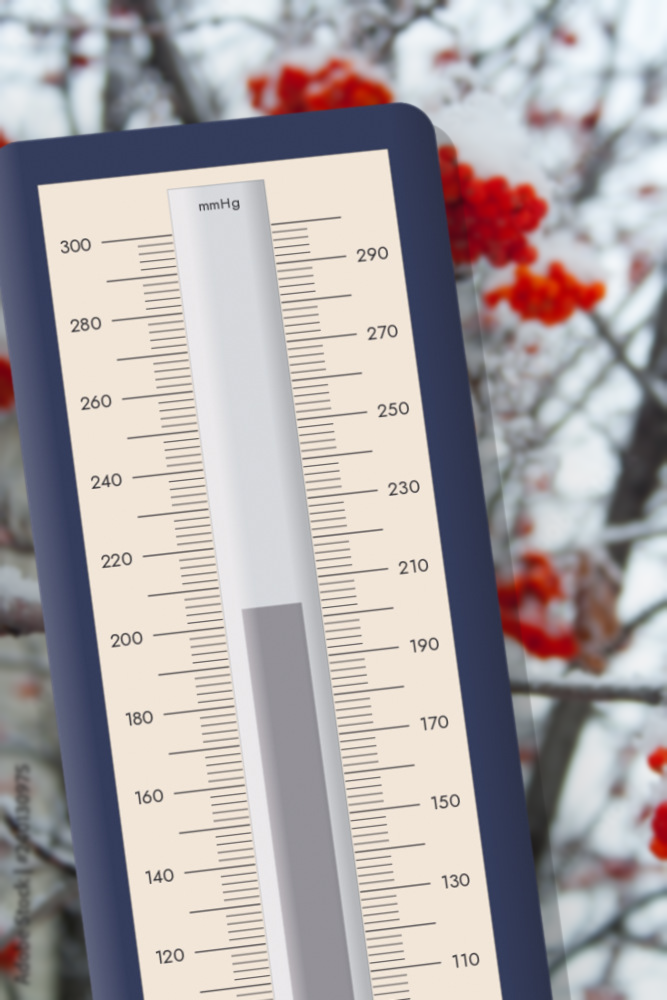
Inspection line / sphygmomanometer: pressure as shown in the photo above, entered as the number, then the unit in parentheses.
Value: 204 (mmHg)
